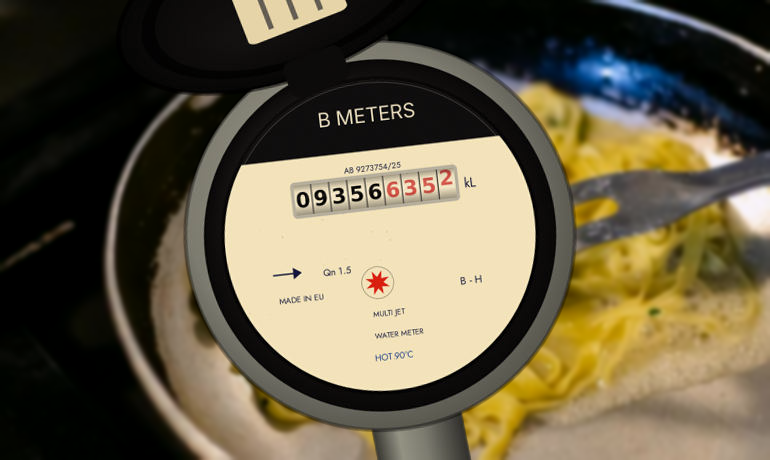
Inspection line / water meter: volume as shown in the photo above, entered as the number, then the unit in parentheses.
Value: 9356.6352 (kL)
